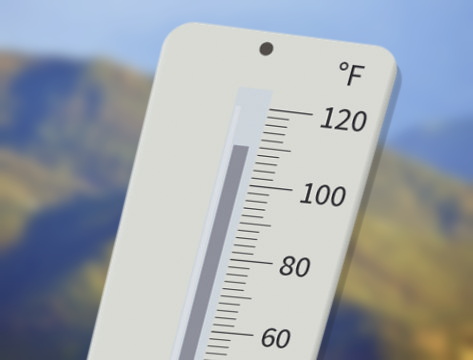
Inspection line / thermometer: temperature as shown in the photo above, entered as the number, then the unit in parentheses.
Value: 110 (°F)
